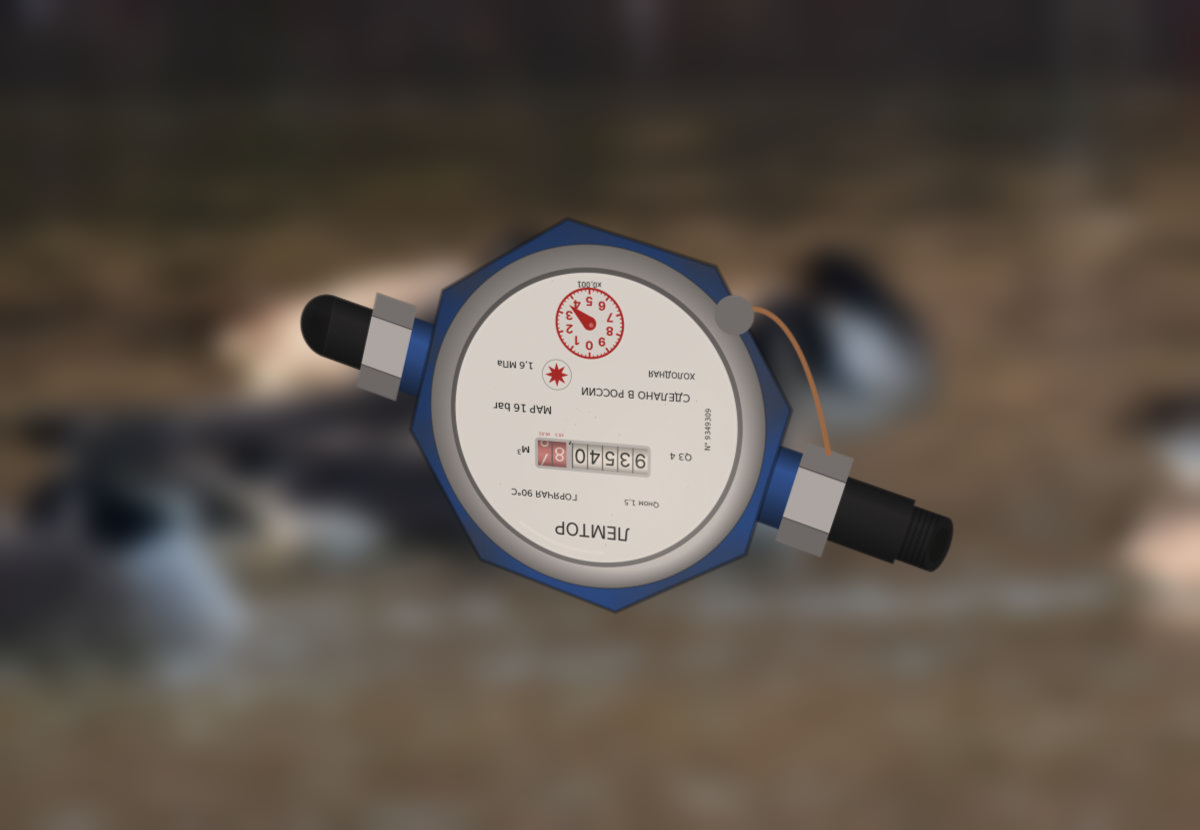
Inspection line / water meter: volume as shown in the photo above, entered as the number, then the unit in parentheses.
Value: 93540.873 (m³)
